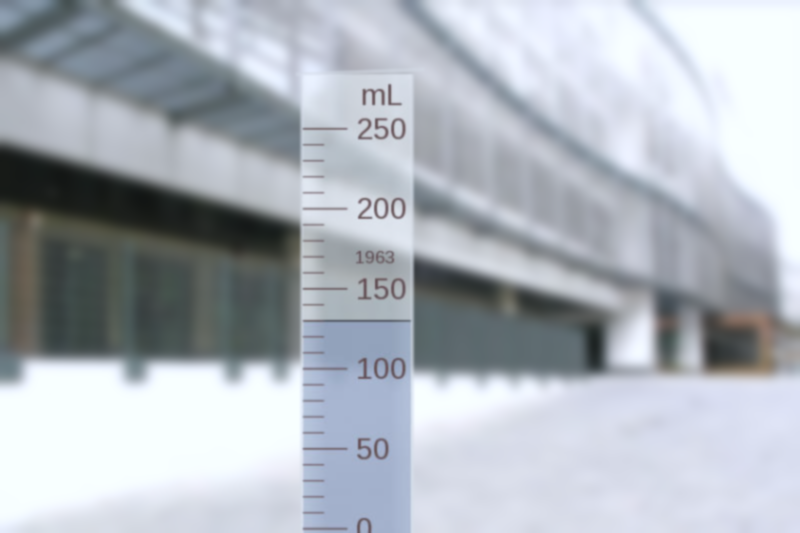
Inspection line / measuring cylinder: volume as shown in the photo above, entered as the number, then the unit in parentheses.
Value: 130 (mL)
